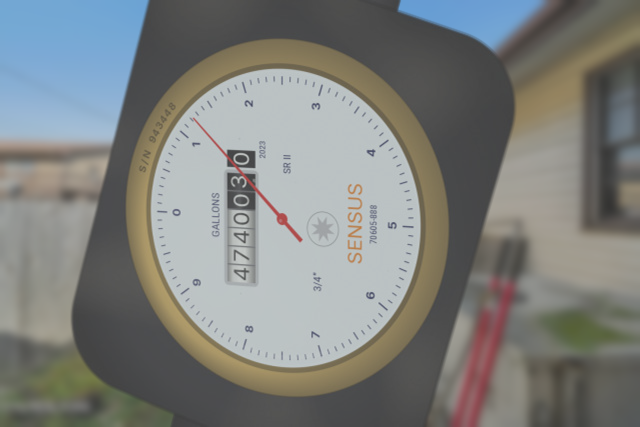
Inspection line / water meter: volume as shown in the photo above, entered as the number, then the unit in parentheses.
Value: 4740031.2 (gal)
